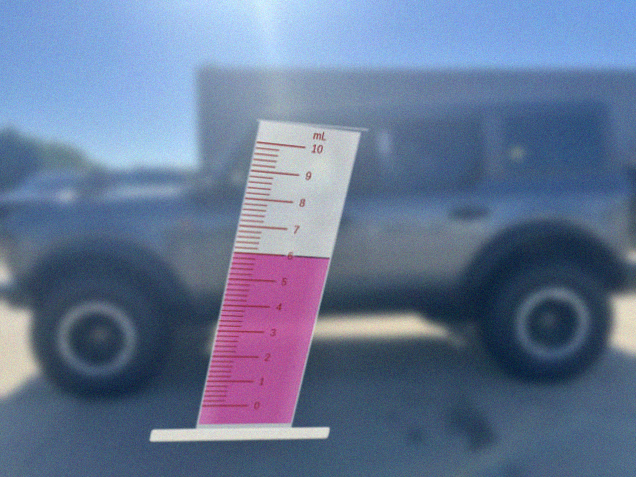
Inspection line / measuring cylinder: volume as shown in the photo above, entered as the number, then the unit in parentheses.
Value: 6 (mL)
